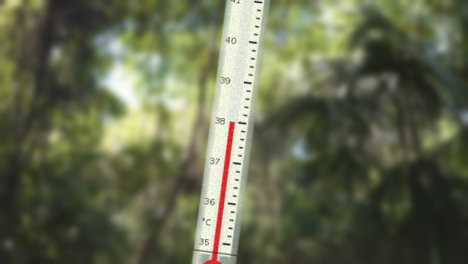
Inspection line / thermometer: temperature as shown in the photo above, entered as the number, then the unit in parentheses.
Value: 38 (°C)
